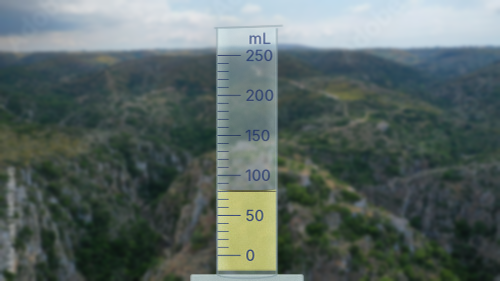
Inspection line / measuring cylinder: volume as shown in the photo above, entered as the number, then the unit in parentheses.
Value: 80 (mL)
